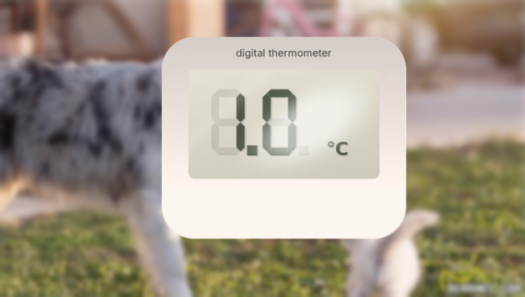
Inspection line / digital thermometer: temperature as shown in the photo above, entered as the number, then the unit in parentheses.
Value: 1.0 (°C)
